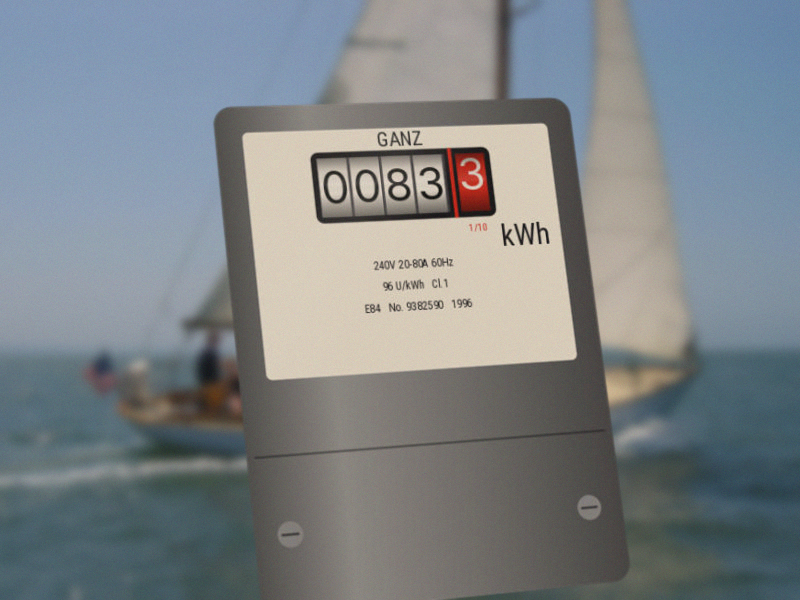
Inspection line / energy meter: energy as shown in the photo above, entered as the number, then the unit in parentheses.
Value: 83.3 (kWh)
